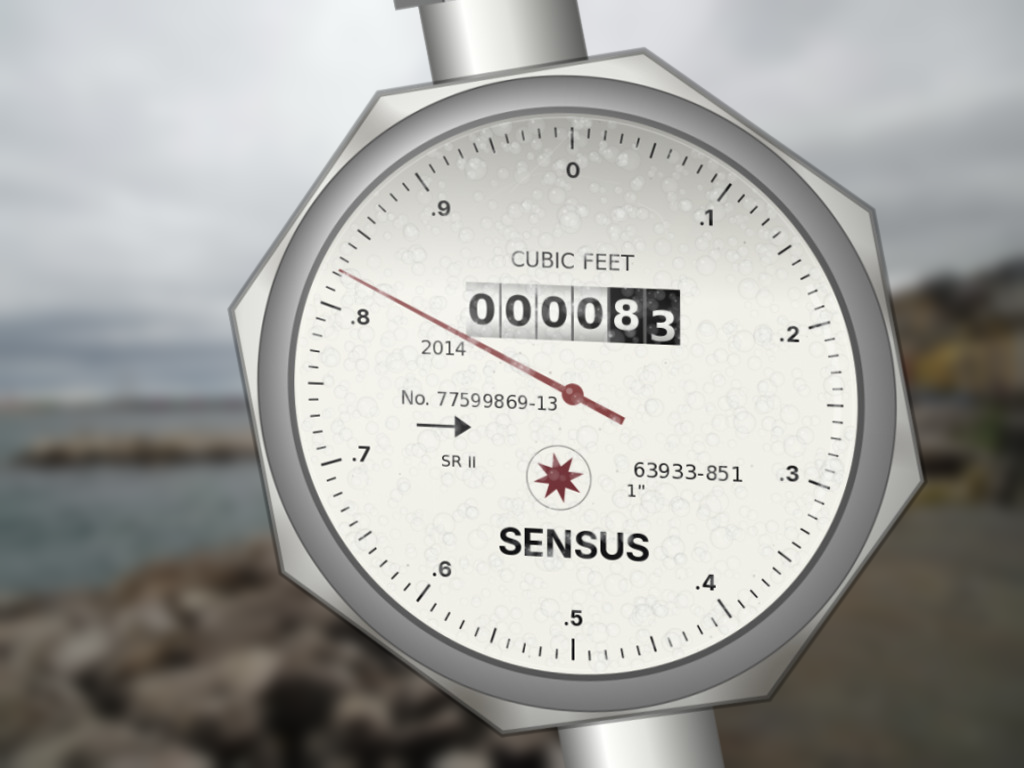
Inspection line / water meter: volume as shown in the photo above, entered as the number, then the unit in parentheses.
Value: 82.82 (ft³)
